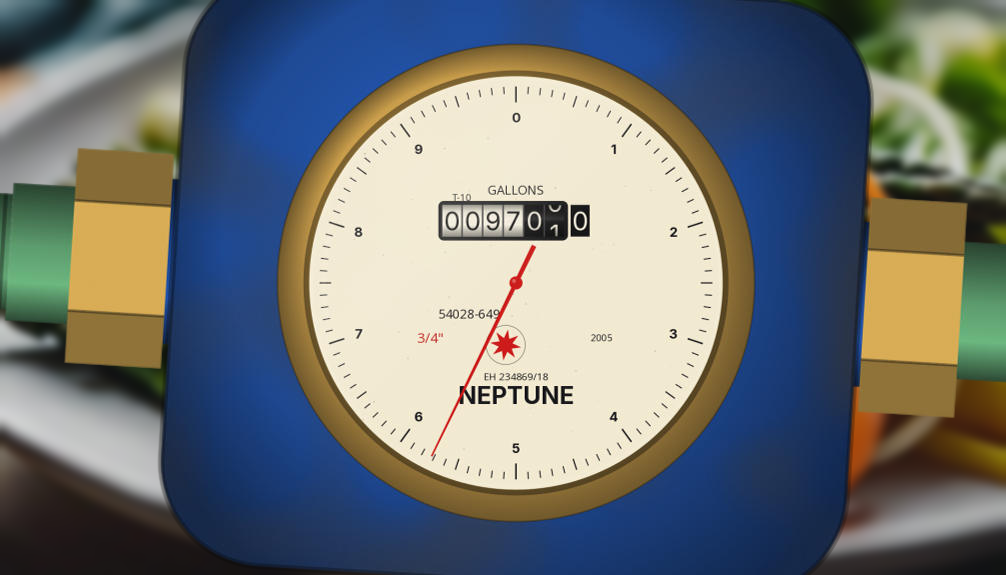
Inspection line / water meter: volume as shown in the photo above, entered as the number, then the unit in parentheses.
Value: 97005.7 (gal)
